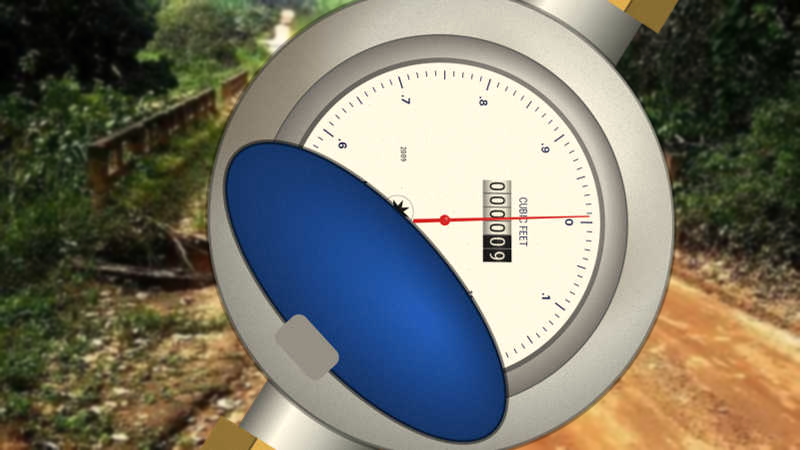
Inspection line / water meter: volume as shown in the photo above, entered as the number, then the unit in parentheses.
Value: 8.99 (ft³)
